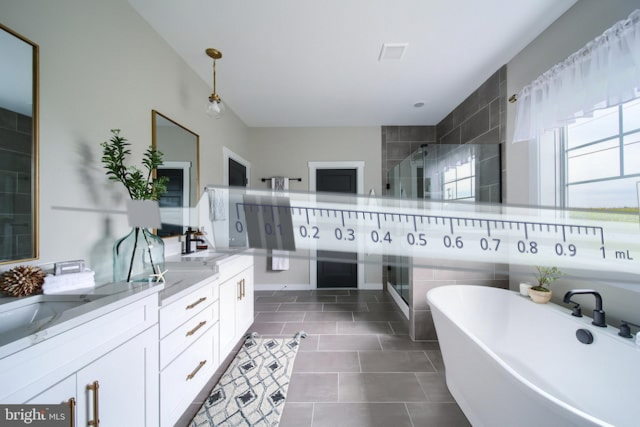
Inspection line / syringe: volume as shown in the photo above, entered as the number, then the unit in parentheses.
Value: 0.02 (mL)
